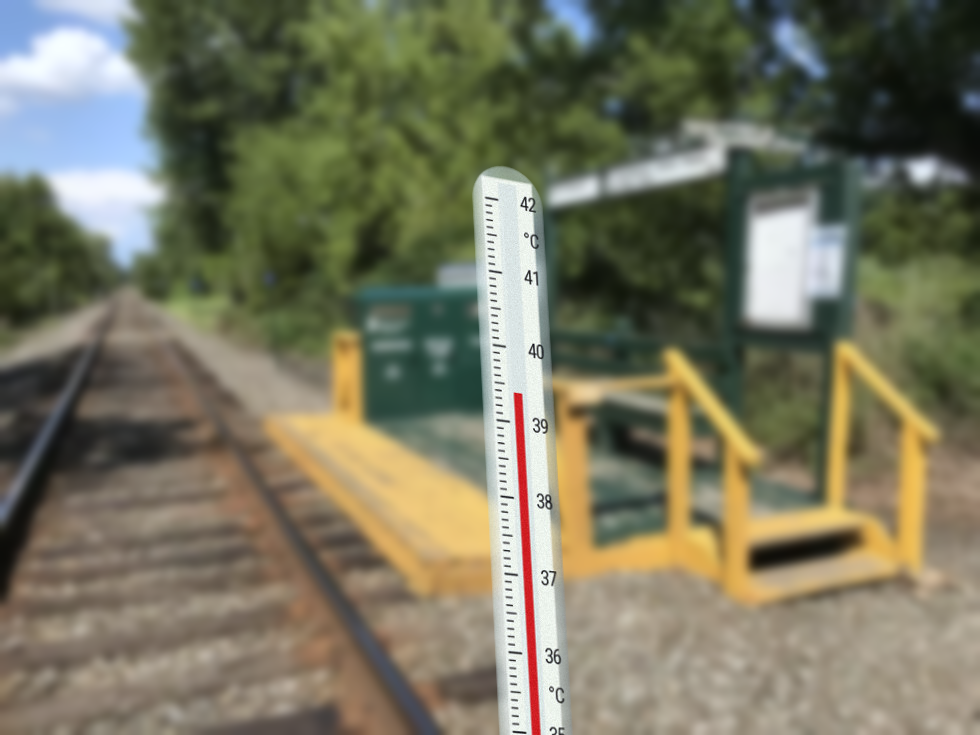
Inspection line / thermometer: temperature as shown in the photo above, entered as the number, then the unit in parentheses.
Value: 39.4 (°C)
